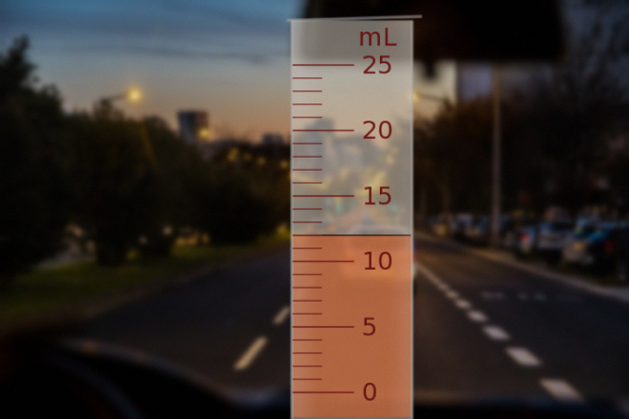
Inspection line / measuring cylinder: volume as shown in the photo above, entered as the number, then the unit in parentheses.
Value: 12 (mL)
